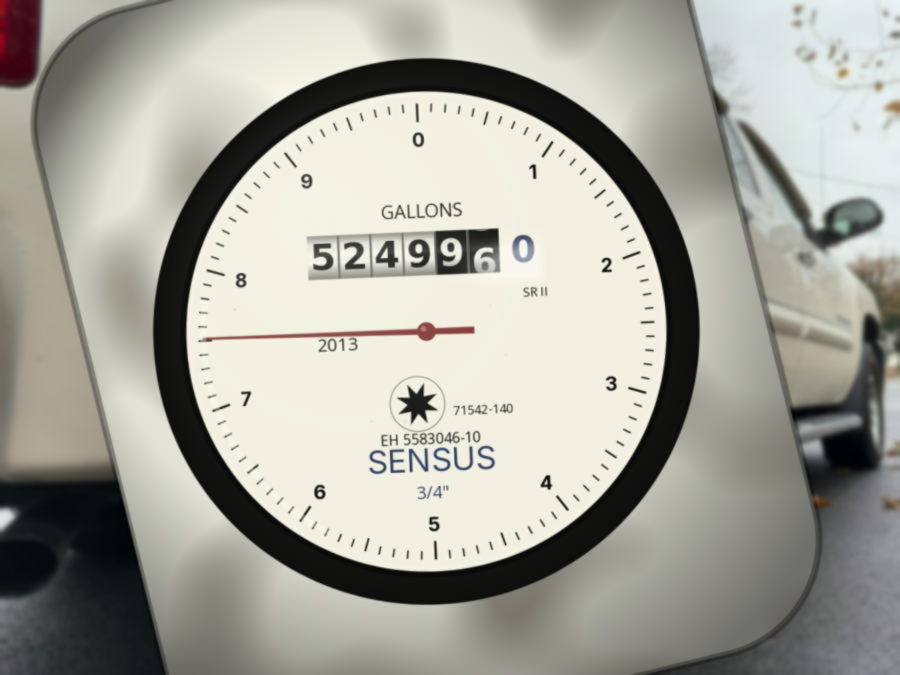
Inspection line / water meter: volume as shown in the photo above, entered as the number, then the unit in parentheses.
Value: 5249957.5 (gal)
